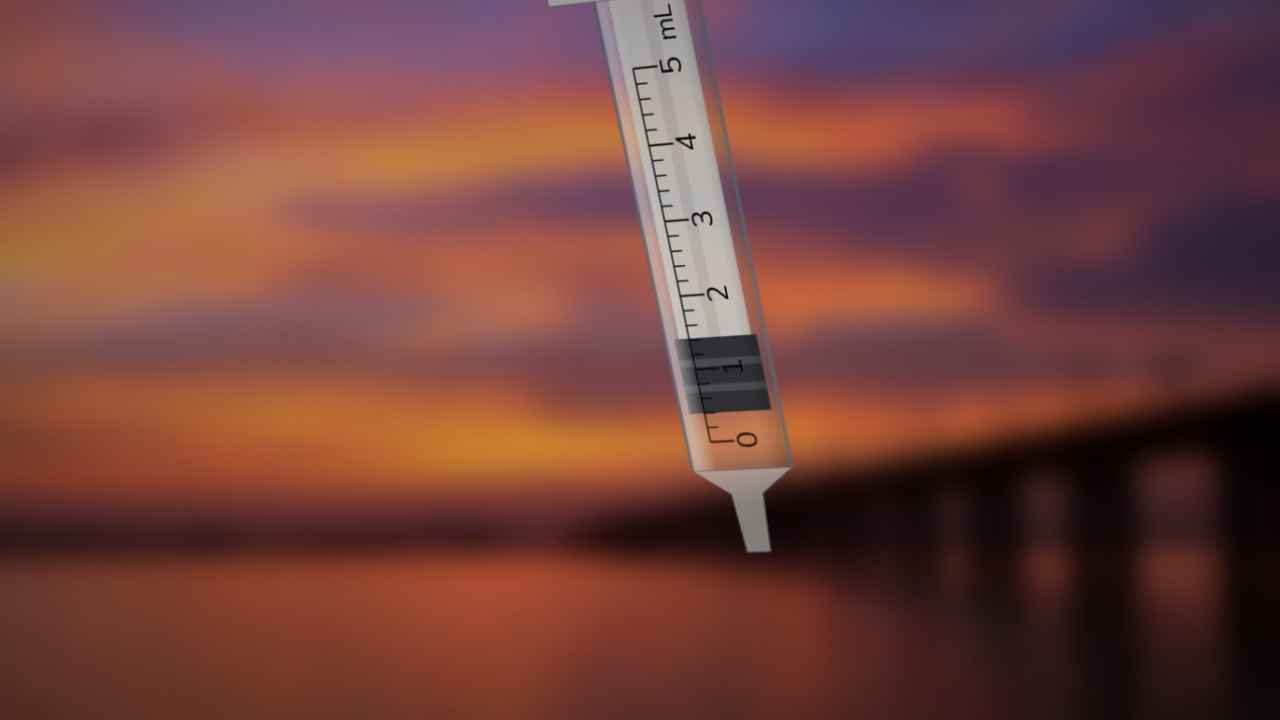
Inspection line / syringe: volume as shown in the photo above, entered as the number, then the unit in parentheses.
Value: 0.4 (mL)
